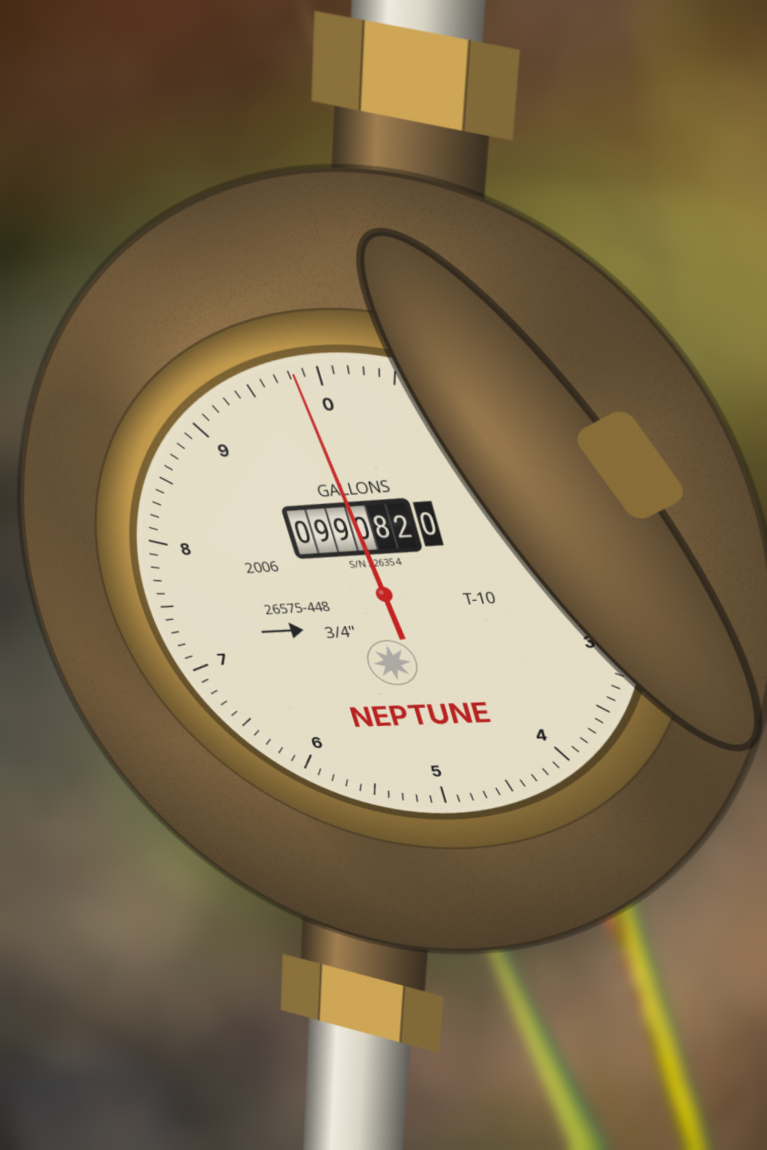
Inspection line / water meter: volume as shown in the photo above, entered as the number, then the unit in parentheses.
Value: 990819.8 (gal)
